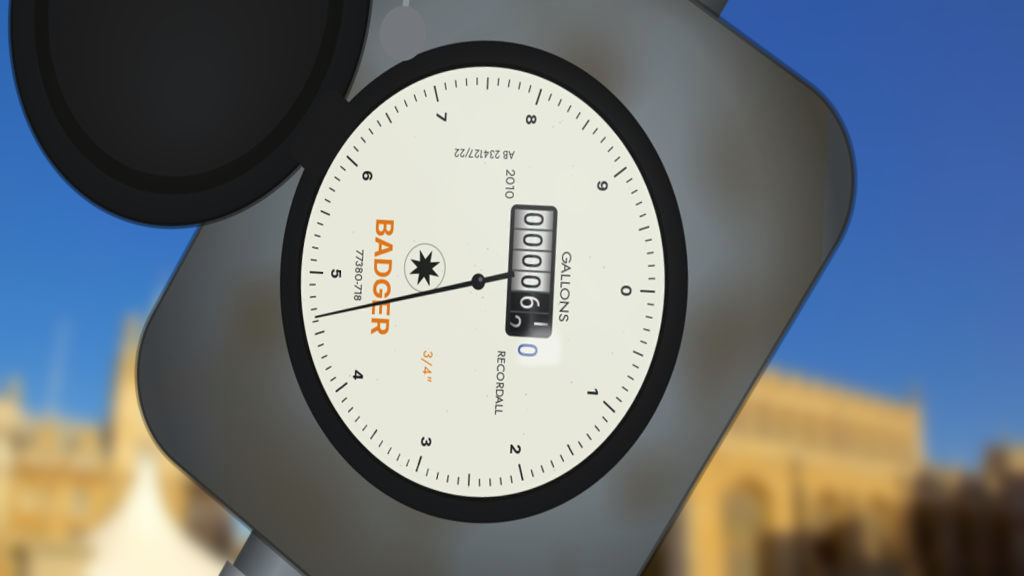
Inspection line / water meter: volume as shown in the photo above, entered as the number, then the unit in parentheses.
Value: 614.6 (gal)
